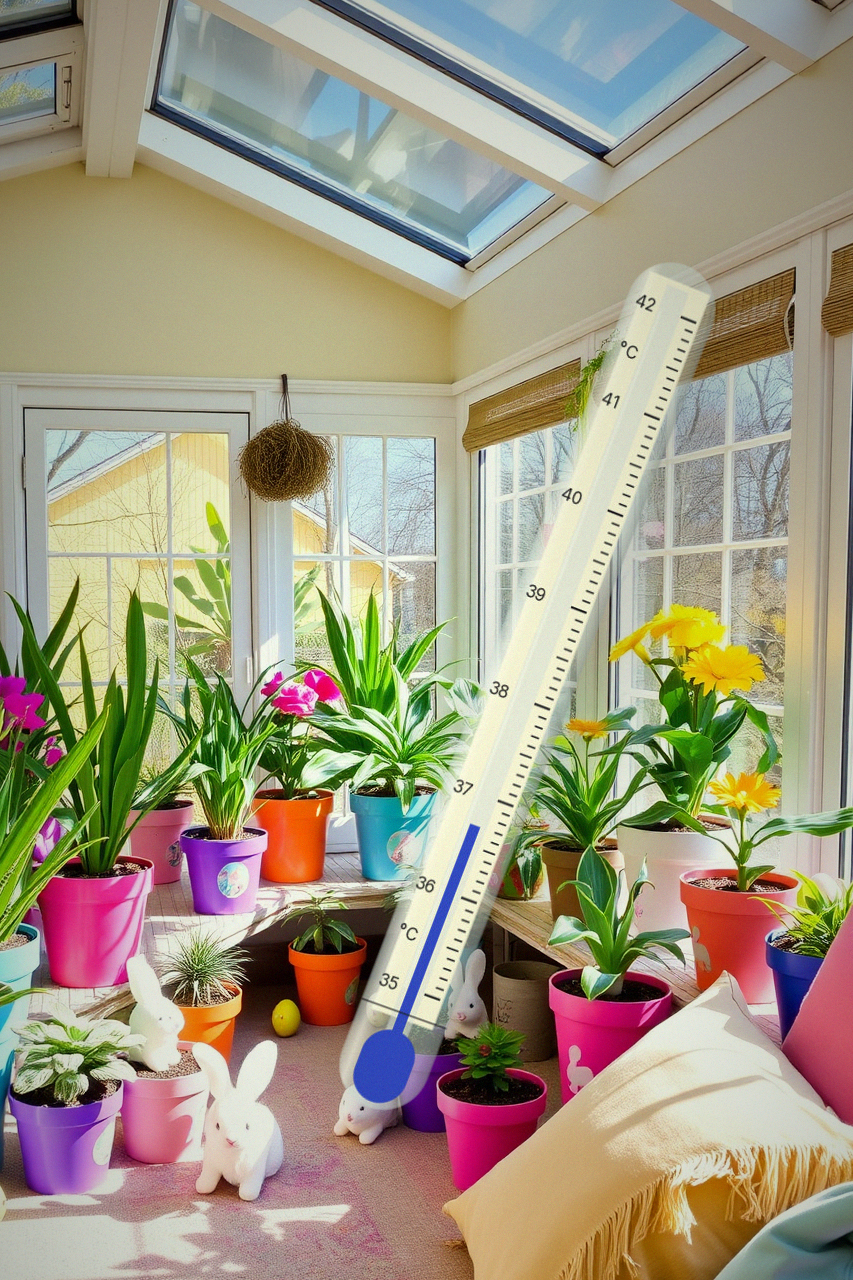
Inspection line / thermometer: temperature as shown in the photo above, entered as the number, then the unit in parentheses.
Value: 36.7 (°C)
